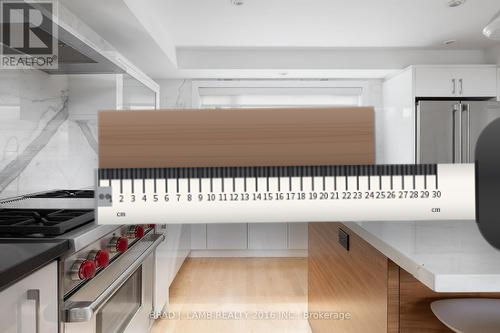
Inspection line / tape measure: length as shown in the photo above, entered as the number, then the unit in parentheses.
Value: 24.5 (cm)
